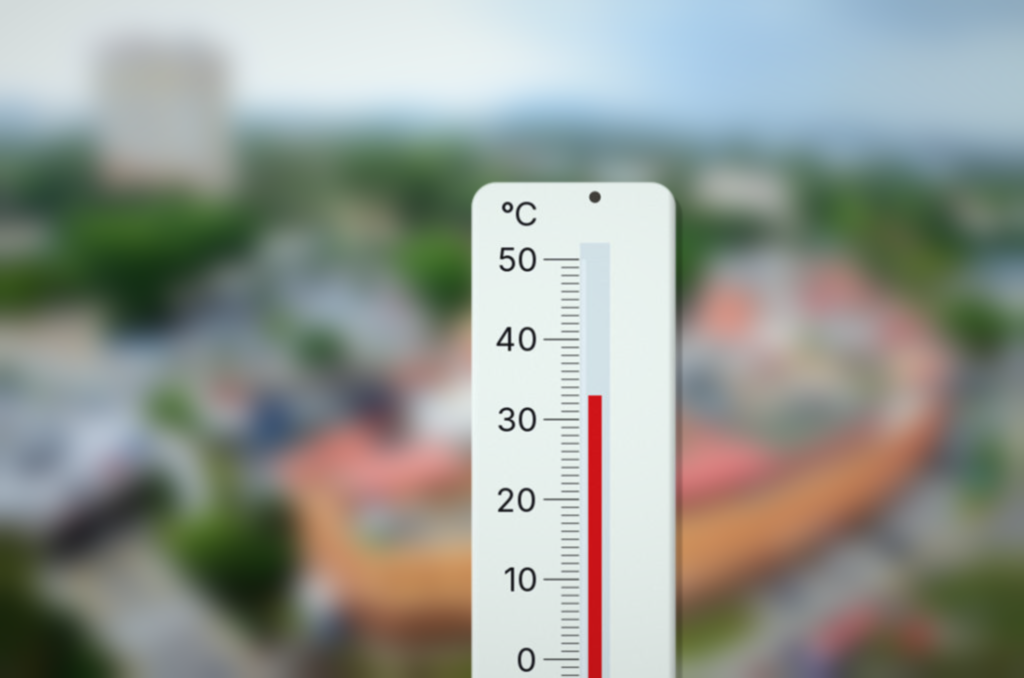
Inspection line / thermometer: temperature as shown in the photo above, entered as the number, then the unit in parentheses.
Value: 33 (°C)
